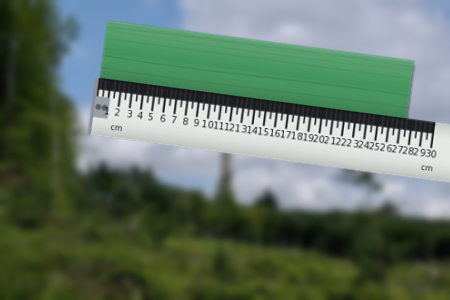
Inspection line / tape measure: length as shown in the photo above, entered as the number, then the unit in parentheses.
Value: 27.5 (cm)
